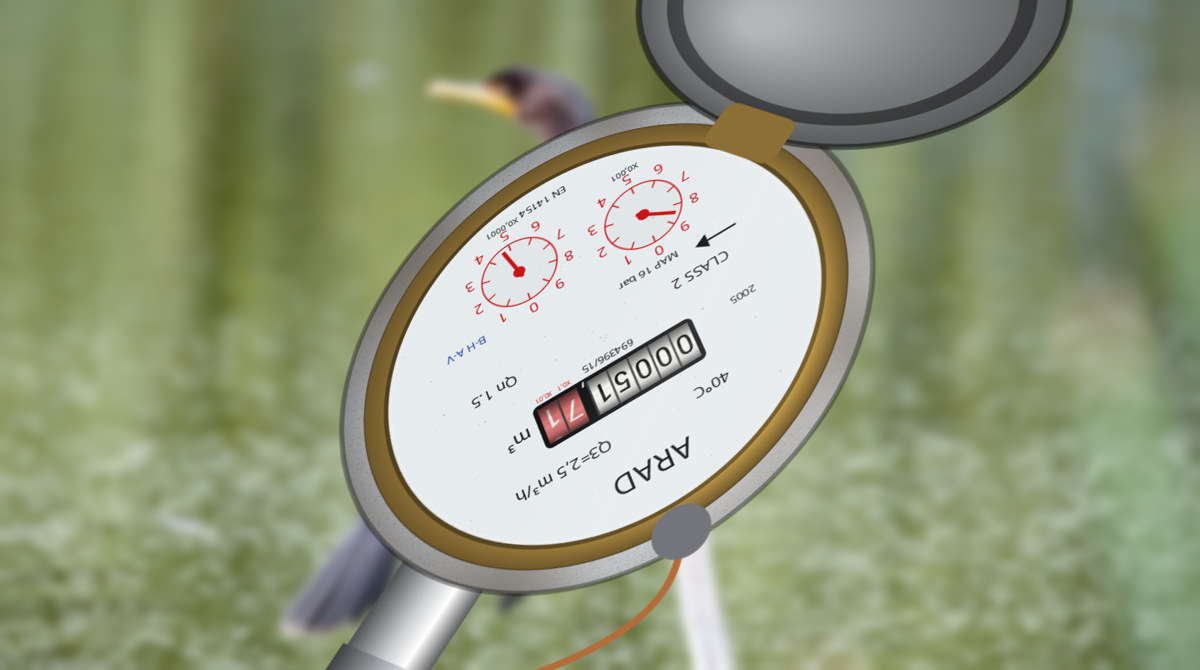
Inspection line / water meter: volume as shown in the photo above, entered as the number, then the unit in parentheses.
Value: 51.7084 (m³)
